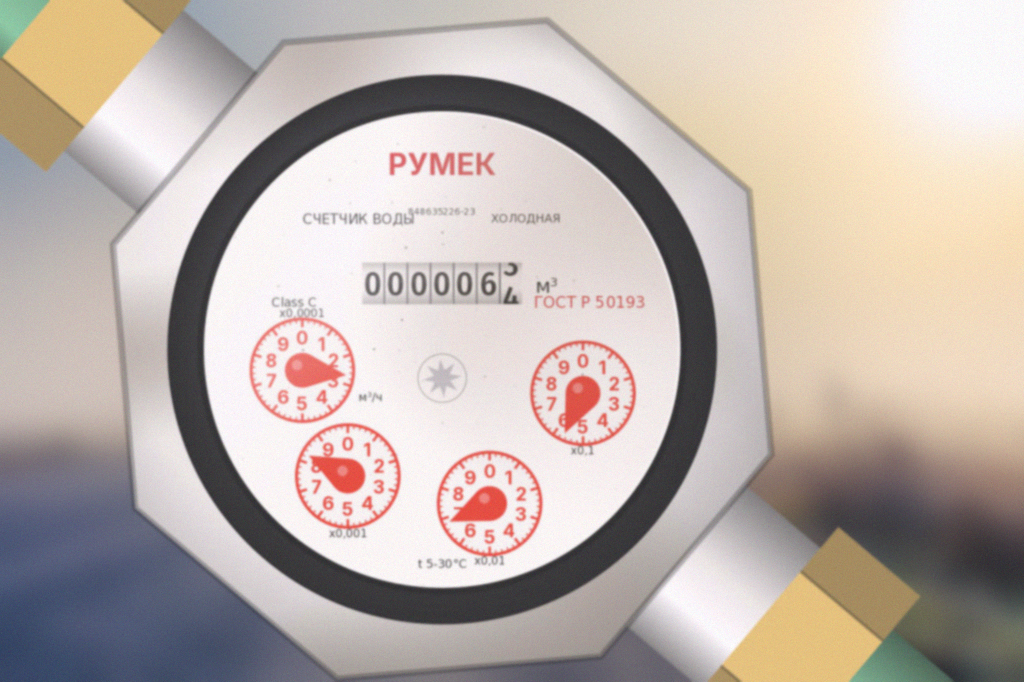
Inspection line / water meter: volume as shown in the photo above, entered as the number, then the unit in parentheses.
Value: 63.5682 (m³)
